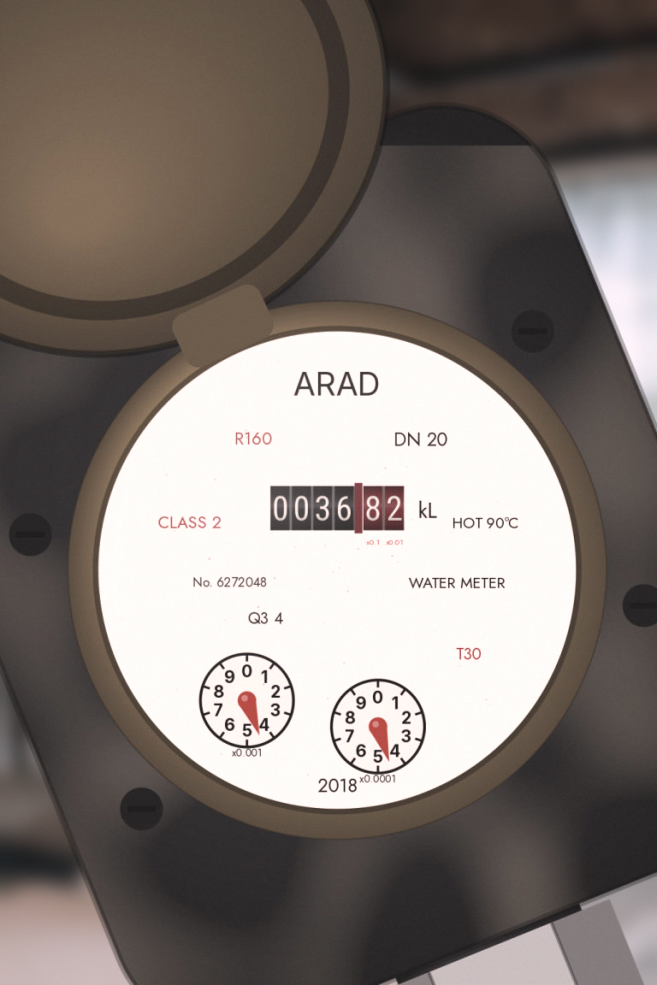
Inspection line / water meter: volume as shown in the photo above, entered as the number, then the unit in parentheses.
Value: 36.8244 (kL)
